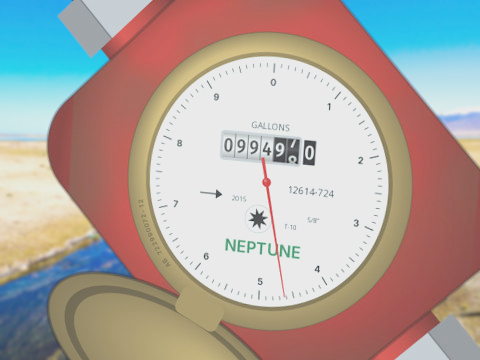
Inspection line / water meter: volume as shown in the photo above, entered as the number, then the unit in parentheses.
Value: 994974.6 (gal)
